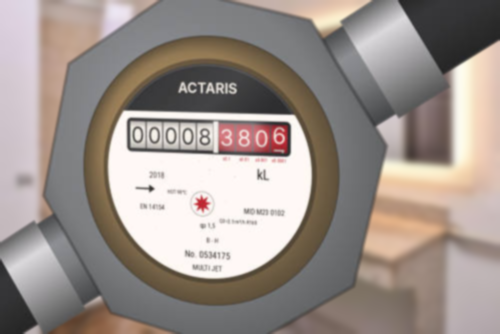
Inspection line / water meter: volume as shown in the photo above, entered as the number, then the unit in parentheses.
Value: 8.3806 (kL)
